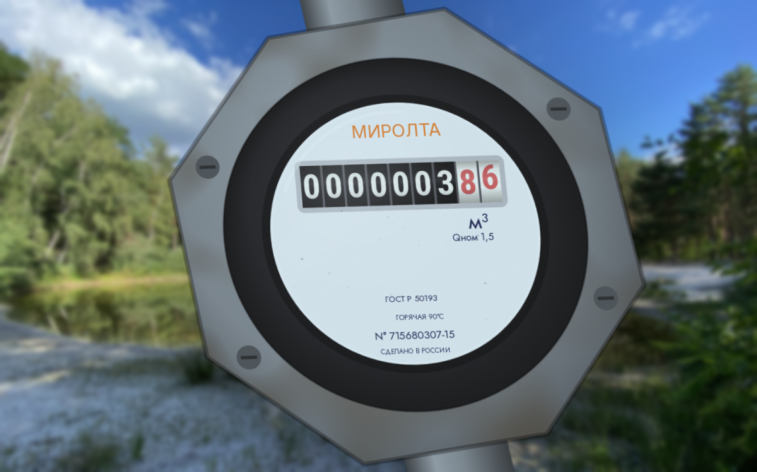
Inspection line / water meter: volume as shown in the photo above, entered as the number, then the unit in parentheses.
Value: 3.86 (m³)
